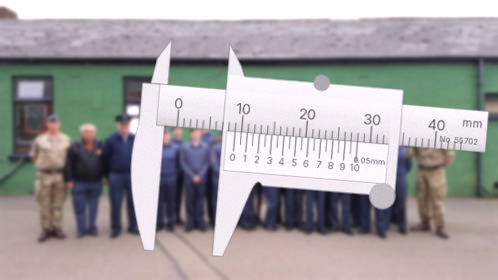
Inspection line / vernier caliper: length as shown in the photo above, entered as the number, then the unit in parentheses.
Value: 9.0 (mm)
